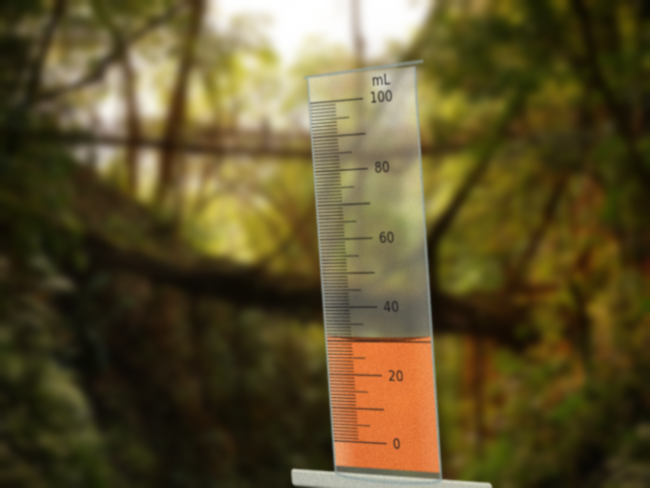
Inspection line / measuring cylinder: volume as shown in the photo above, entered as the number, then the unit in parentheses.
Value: 30 (mL)
